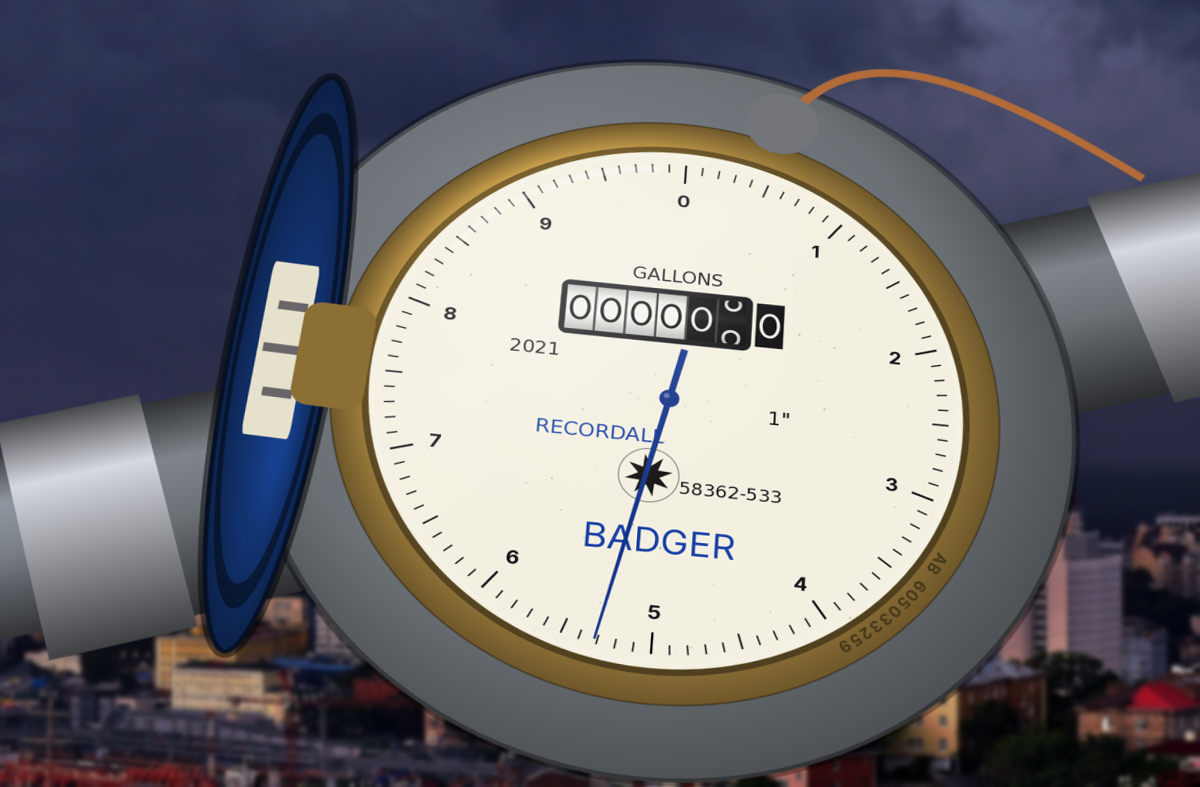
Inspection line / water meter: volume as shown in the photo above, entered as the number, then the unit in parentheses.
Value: 85.3 (gal)
